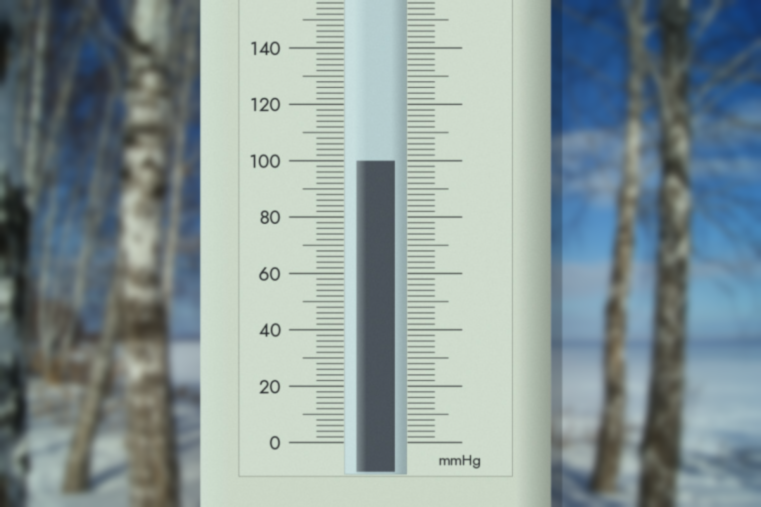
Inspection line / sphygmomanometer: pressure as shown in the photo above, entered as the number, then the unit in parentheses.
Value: 100 (mmHg)
